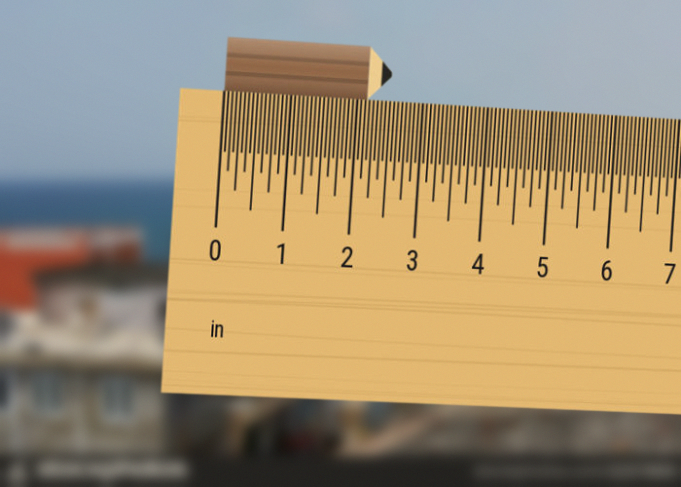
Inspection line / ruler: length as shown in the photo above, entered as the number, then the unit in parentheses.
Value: 2.5 (in)
